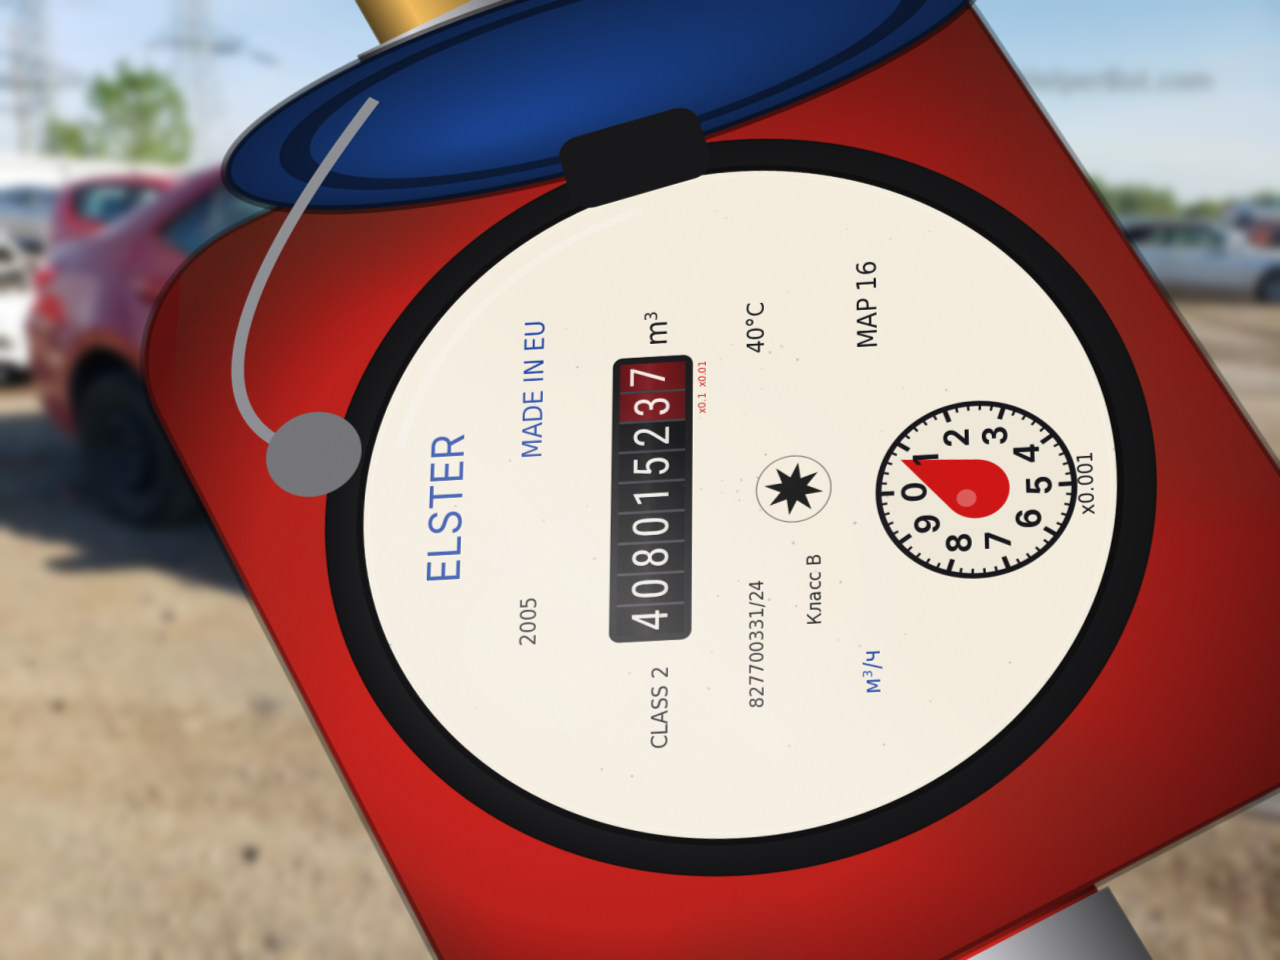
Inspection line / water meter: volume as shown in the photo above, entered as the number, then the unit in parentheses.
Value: 4080152.370 (m³)
